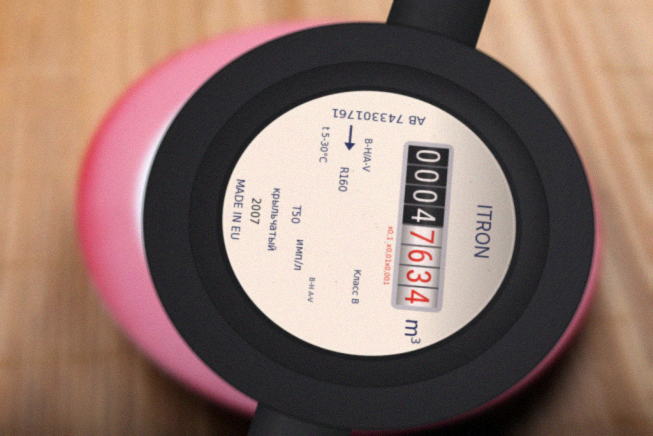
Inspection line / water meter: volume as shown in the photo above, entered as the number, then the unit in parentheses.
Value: 4.7634 (m³)
